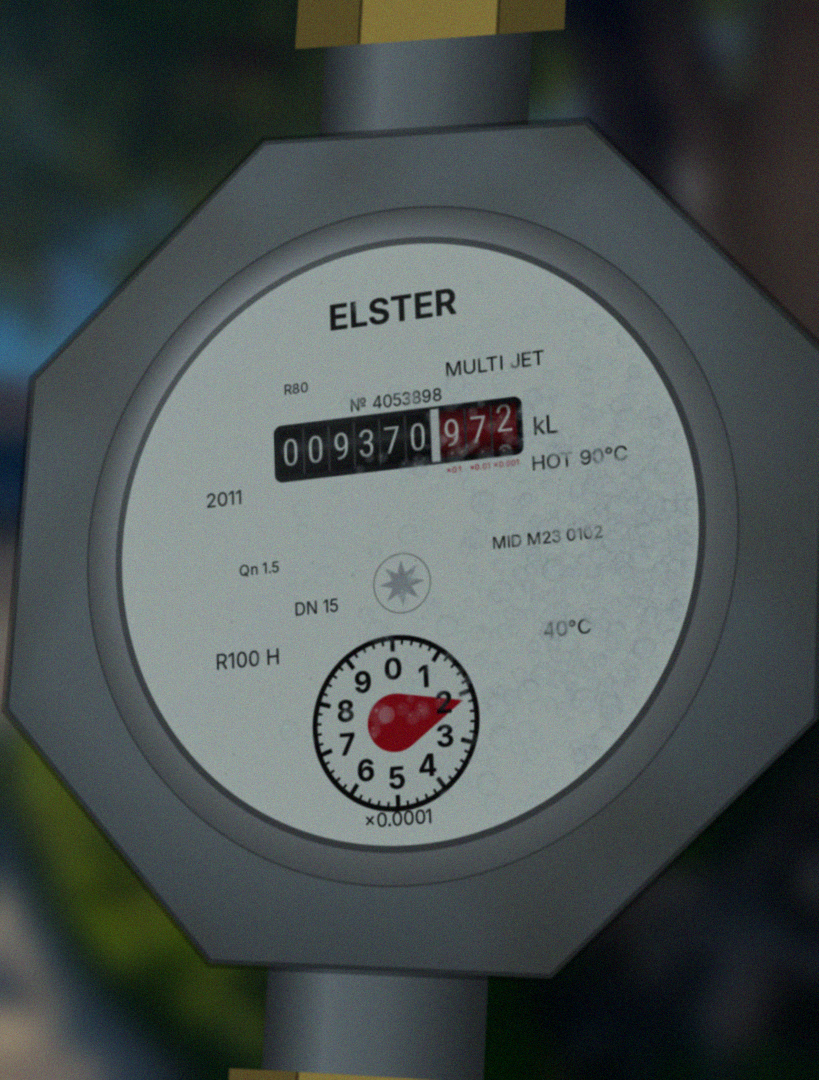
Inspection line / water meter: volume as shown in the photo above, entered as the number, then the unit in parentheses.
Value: 9370.9722 (kL)
